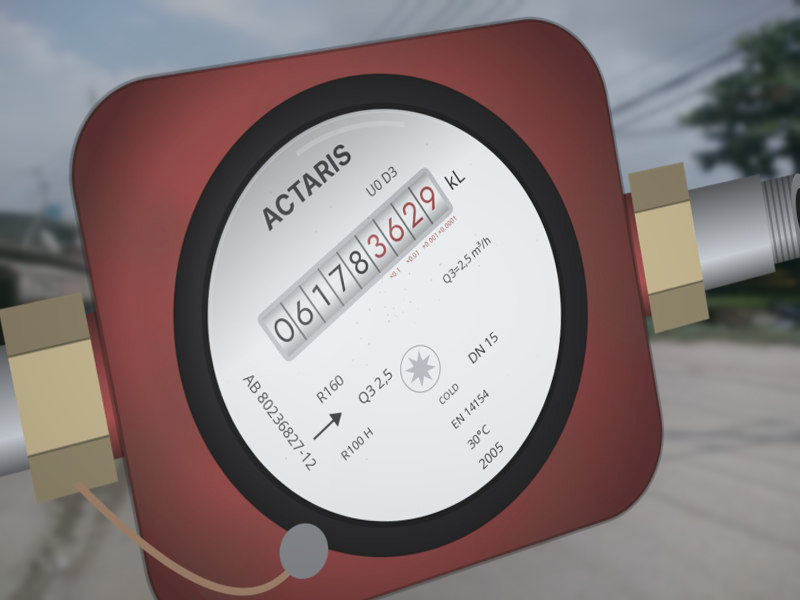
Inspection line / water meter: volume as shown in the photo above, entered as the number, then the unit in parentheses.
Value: 6178.3629 (kL)
